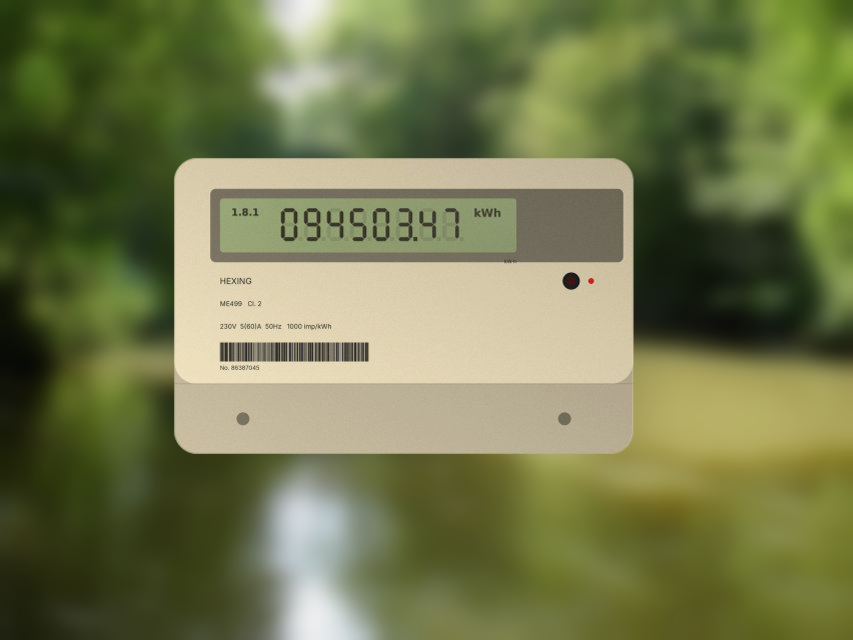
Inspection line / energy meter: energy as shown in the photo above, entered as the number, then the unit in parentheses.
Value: 94503.47 (kWh)
